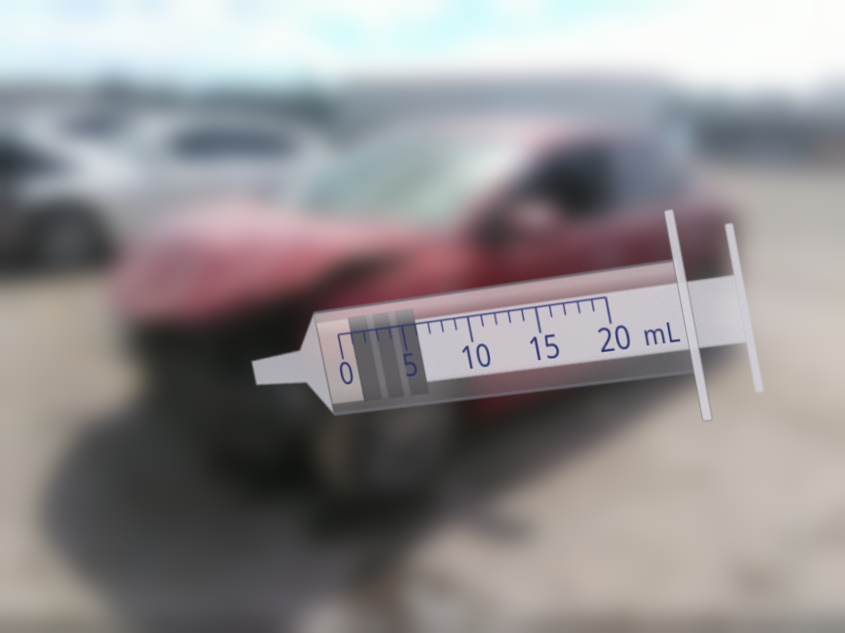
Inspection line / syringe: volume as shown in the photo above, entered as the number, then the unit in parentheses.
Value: 1 (mL)
